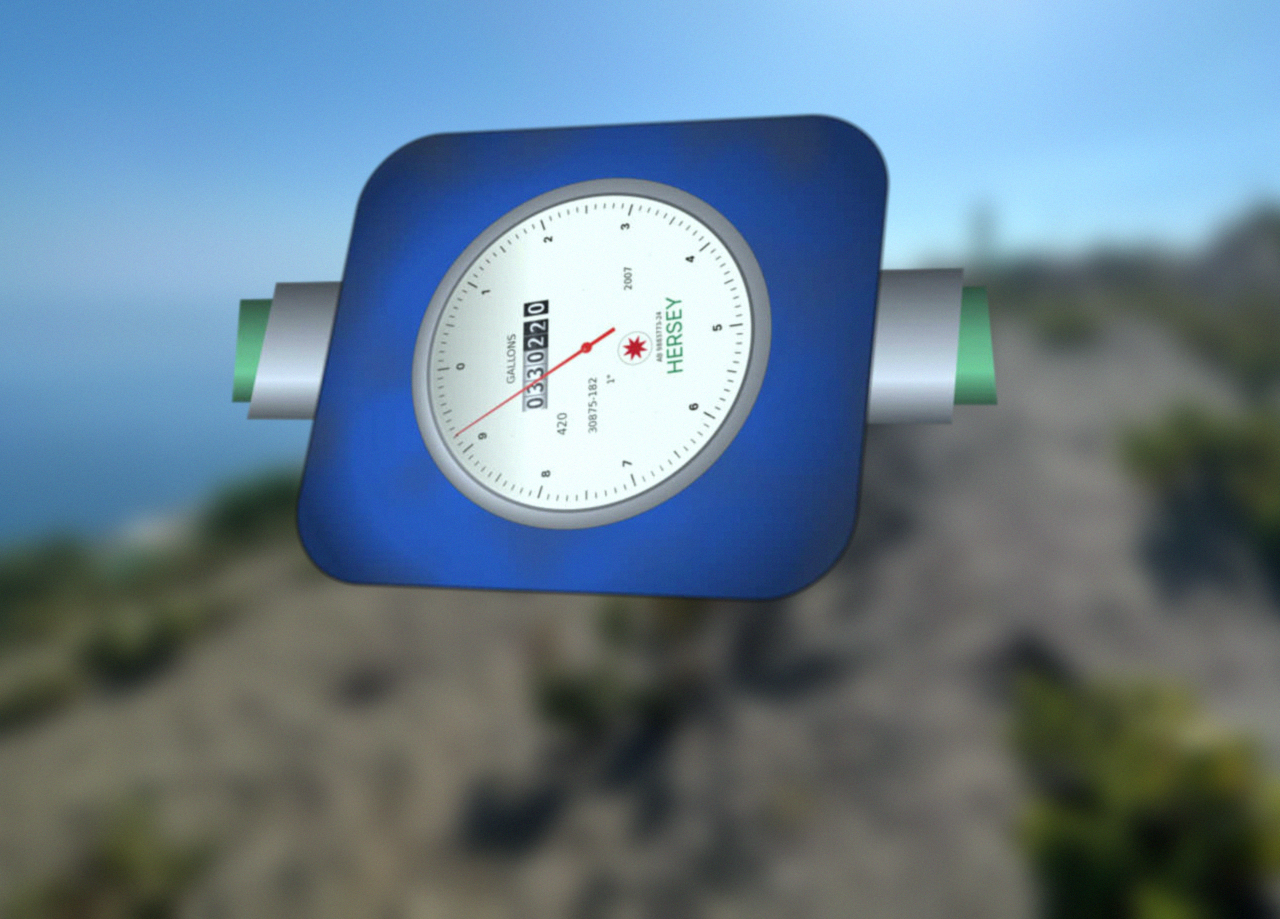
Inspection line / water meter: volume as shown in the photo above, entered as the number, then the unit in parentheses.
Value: 330219.2 (gal)
